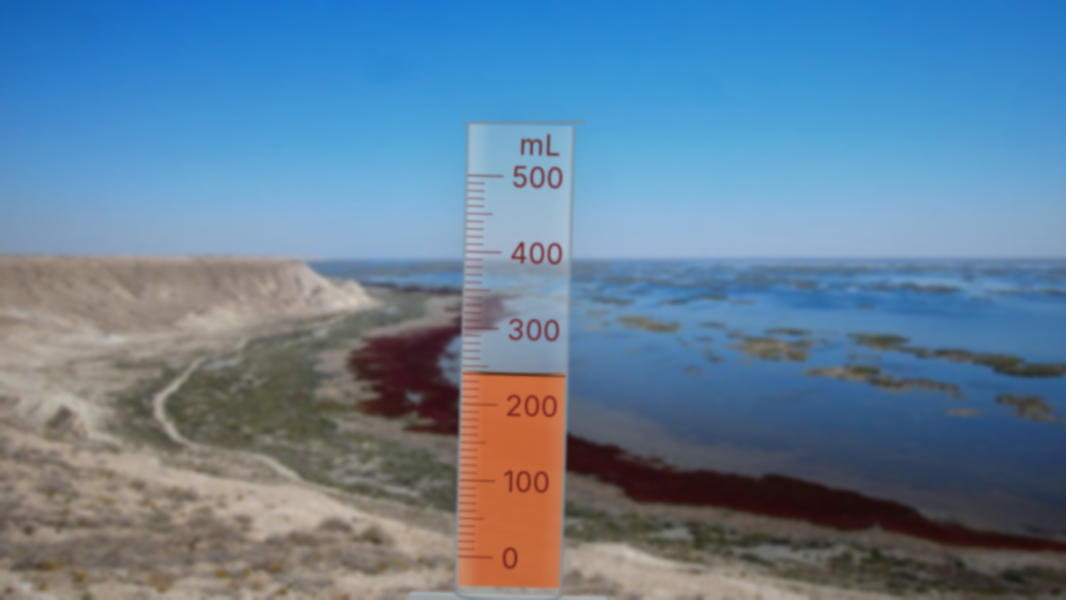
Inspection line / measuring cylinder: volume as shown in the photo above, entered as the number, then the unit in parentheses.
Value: 240 (mL)
